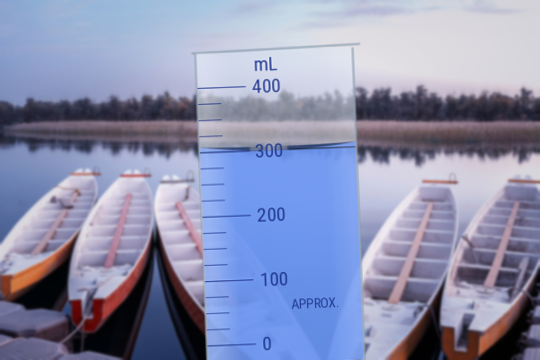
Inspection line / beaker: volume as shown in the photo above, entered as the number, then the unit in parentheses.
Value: 300 (mL)
